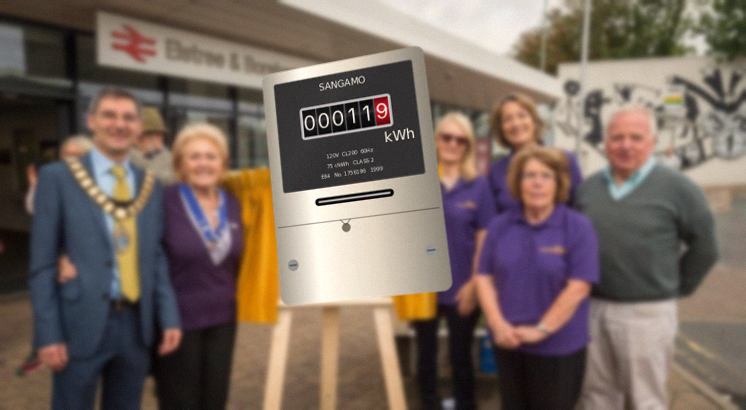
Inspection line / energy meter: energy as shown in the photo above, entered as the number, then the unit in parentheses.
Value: 11.9 (kWh)
